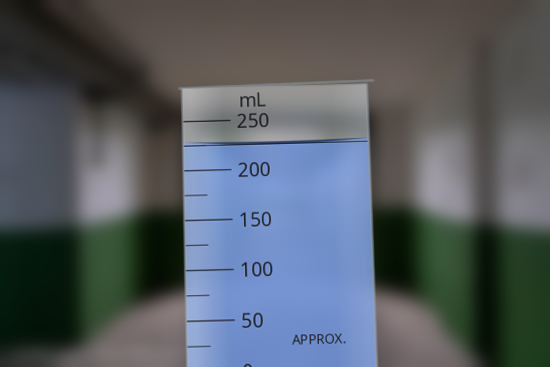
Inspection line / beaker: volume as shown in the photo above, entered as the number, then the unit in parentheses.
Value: 225 (mL)
